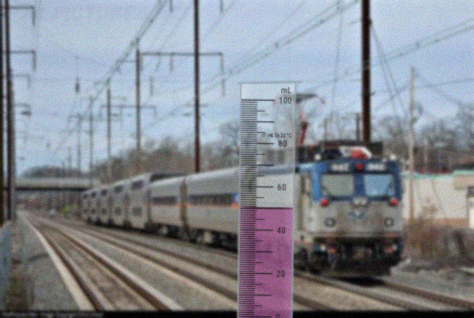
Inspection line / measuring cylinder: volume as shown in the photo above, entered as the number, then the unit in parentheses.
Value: 50 (mL)
